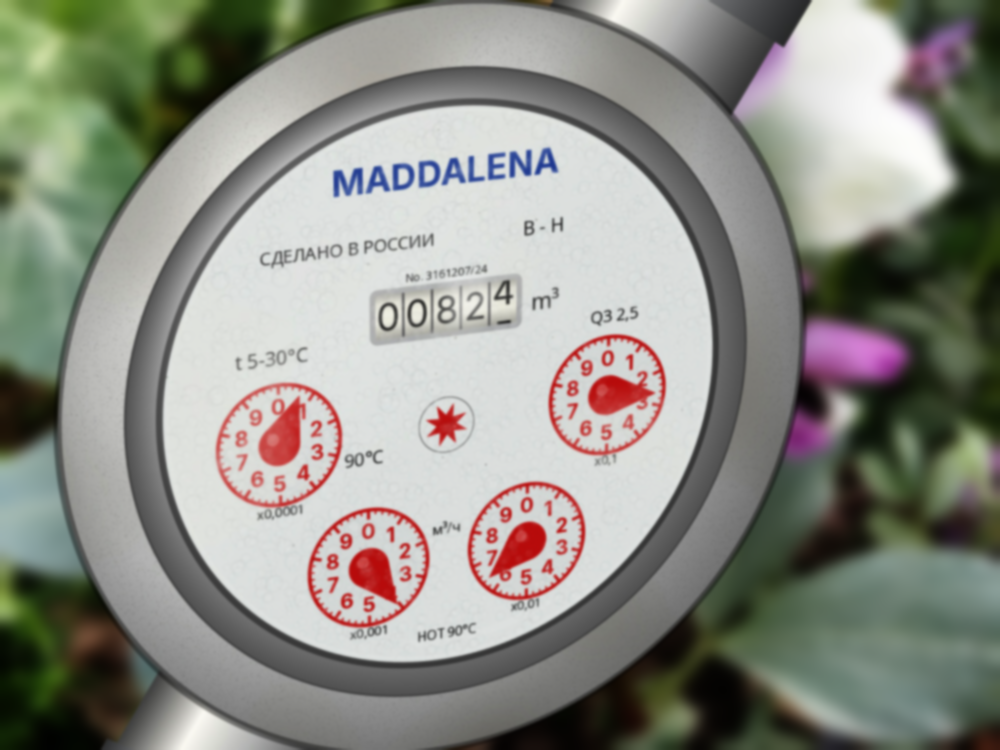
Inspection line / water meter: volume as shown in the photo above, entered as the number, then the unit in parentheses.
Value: 824.2640 (m³)
